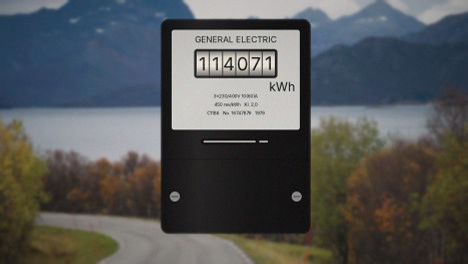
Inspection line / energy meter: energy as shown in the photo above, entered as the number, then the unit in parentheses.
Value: 114071 (kWh)
